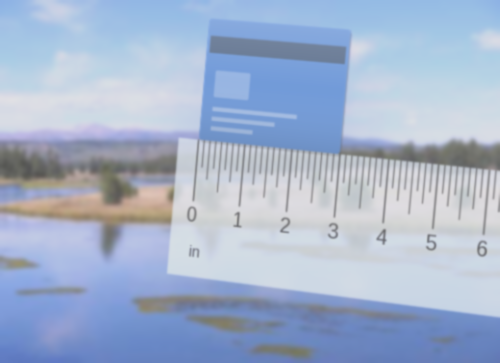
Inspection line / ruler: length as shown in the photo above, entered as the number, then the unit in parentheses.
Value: 3 (in)
